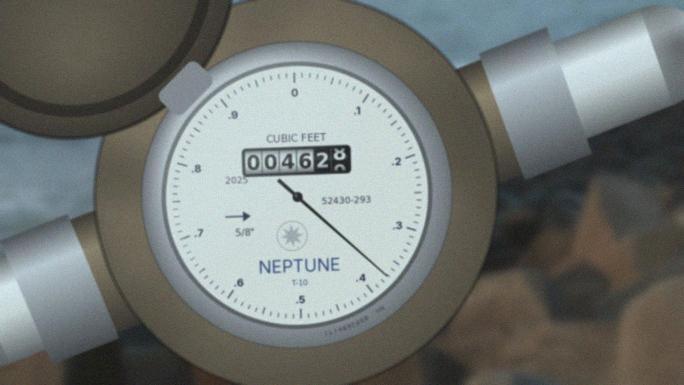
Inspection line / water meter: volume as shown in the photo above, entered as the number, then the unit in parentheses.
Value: 4628.37 (ft³)
